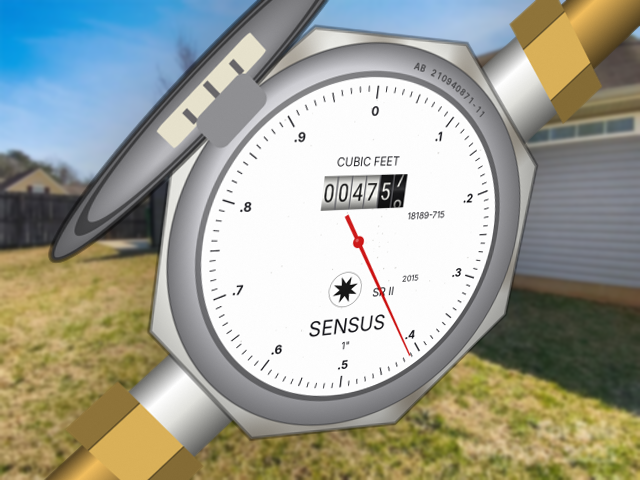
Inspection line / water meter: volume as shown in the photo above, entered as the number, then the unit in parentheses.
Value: 4757.41 (ft³)
